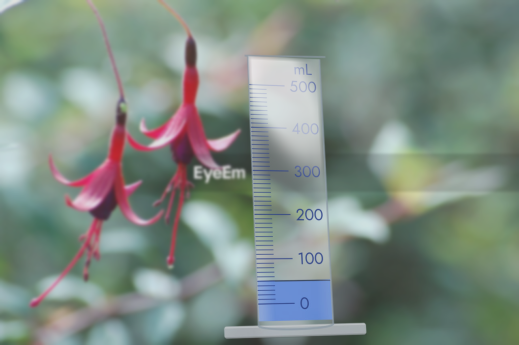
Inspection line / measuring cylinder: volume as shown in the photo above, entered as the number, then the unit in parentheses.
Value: 50 (mL)
